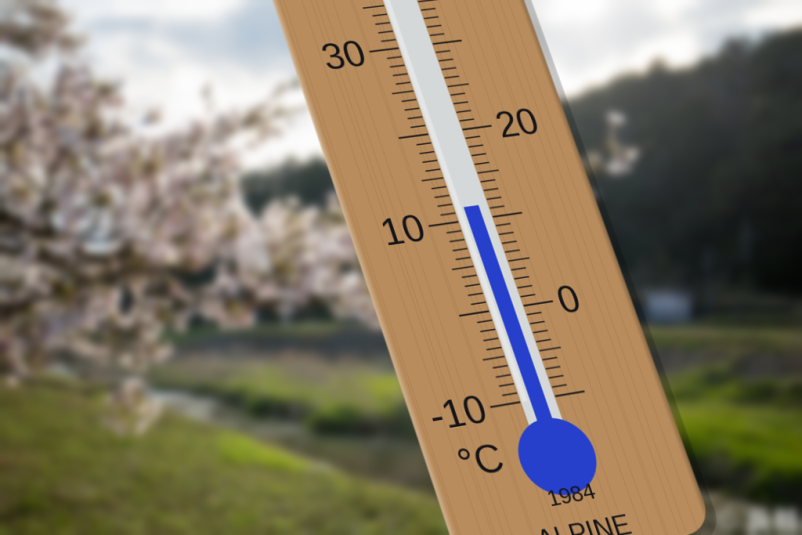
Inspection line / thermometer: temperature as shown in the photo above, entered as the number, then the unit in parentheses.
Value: 11.5 (°C)
